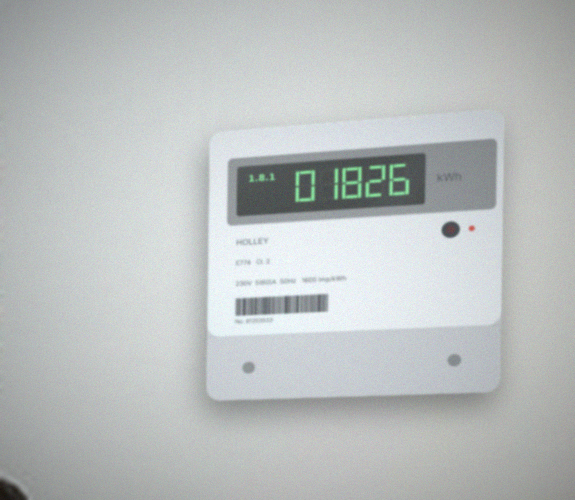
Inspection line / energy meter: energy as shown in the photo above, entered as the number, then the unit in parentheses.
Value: 1826 (kWh)
